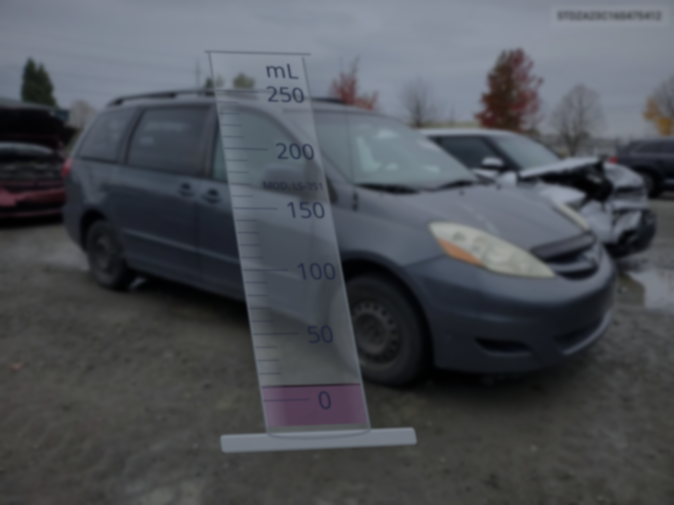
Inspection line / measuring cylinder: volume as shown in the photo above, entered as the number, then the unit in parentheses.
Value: 10 (mL)
